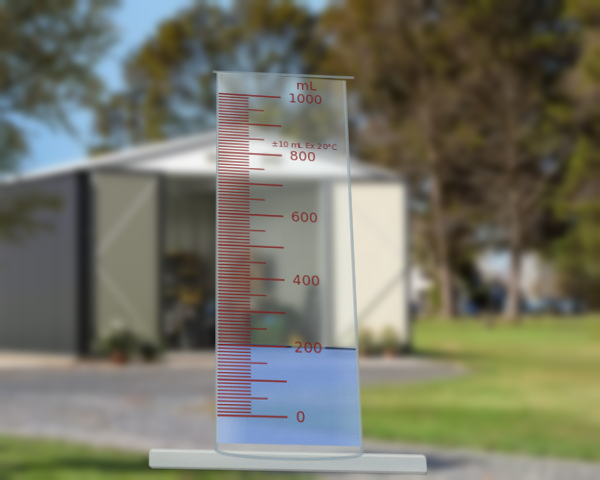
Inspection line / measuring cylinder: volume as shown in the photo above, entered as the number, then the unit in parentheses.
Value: 200 (mL)
